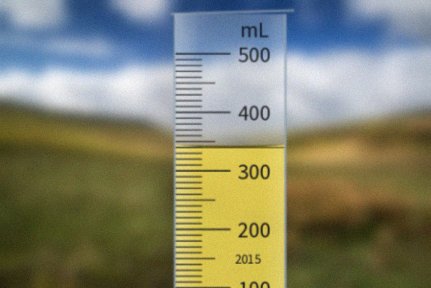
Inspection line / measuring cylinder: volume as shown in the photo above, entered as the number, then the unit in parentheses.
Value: 340 (mL)
